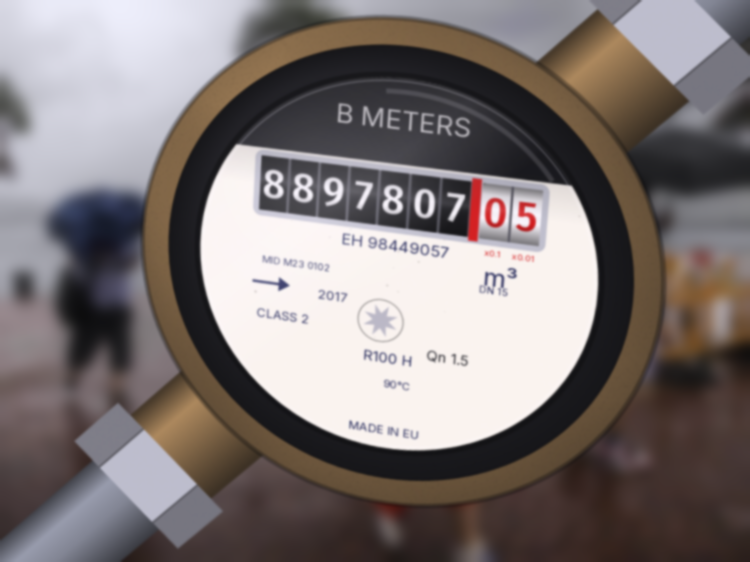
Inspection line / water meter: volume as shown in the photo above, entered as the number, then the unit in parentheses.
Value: 8897807.05 (m³)
